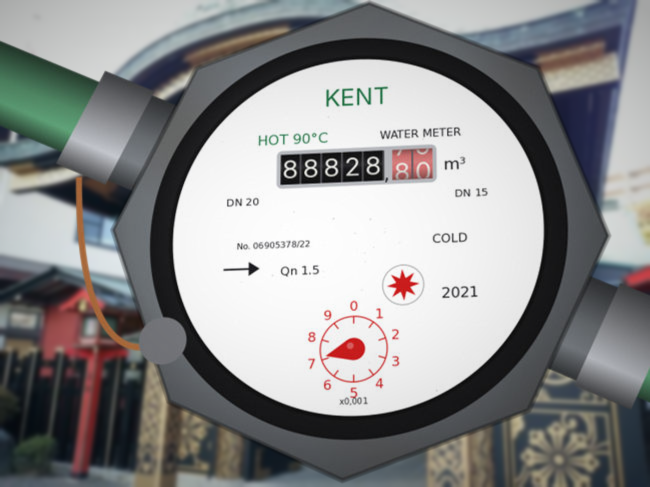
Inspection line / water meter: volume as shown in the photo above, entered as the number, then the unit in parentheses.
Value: 88828.797 (m³)
